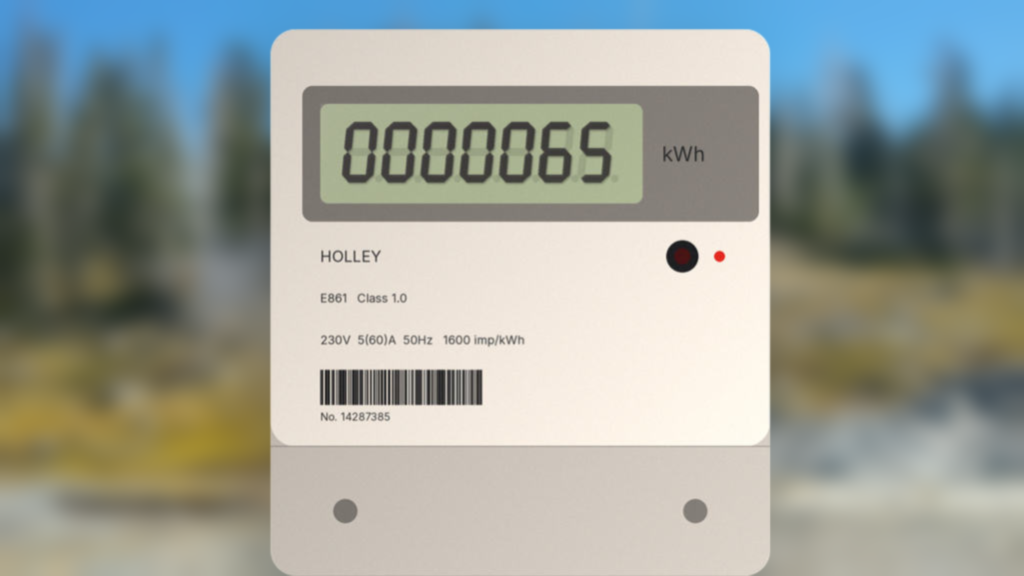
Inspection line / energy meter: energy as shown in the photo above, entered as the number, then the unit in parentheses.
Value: 65 (kWh)
